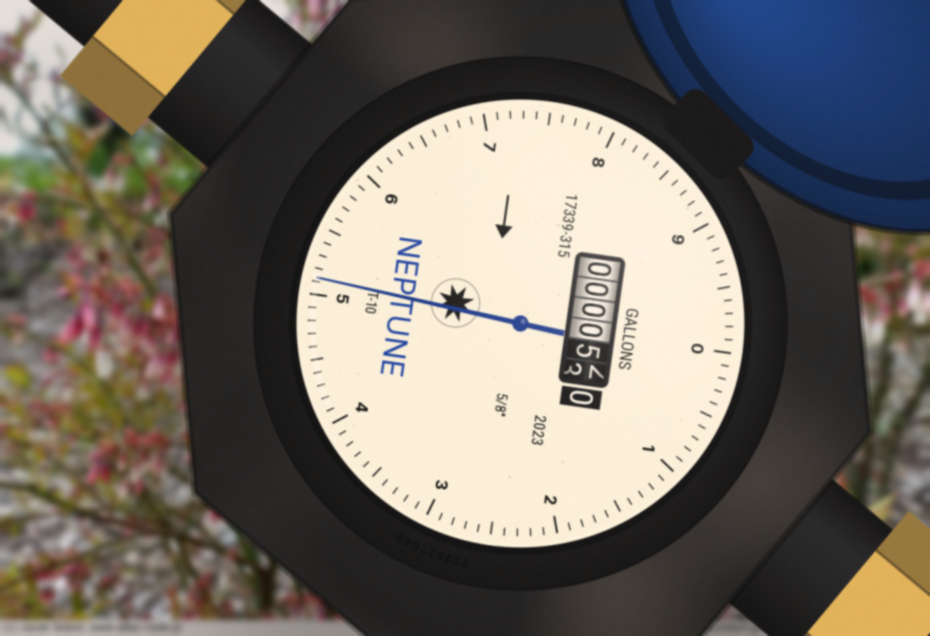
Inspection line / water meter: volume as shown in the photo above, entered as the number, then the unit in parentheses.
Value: 525.1 (gal)
